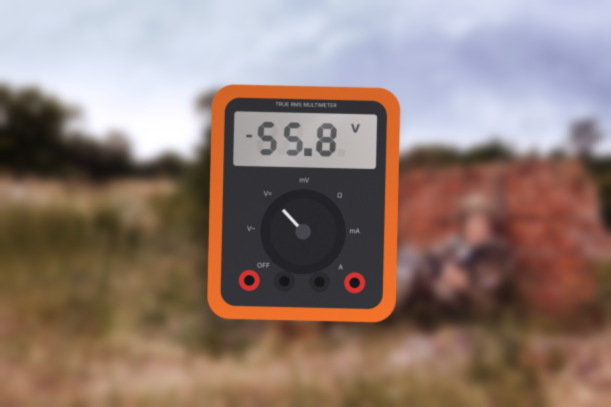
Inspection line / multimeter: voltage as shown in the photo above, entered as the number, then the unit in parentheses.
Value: -55.8 (V)
